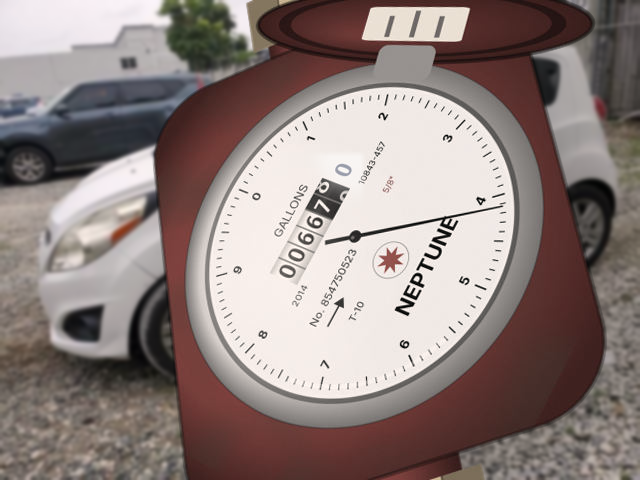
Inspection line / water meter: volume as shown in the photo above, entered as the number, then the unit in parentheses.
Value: 66784.1 (gal)
